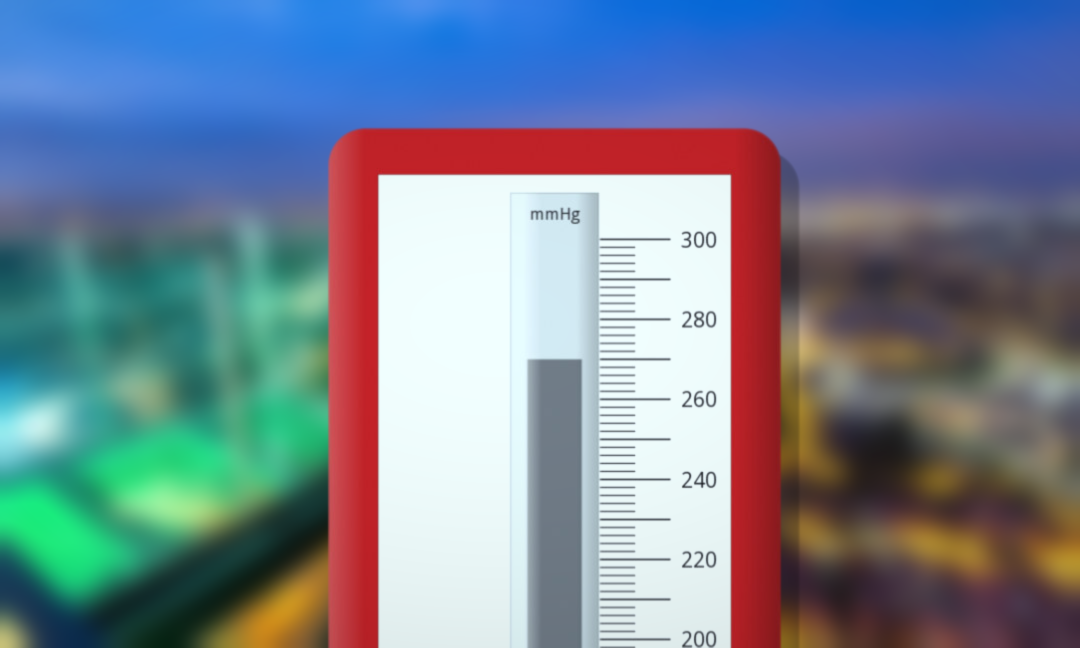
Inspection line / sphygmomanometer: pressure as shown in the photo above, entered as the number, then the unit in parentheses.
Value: 270 (mmHg)
